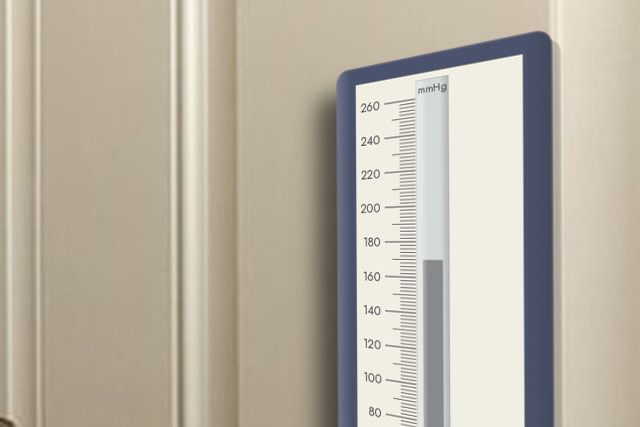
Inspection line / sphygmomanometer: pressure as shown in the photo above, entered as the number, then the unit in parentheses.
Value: 170 (mmHg)
